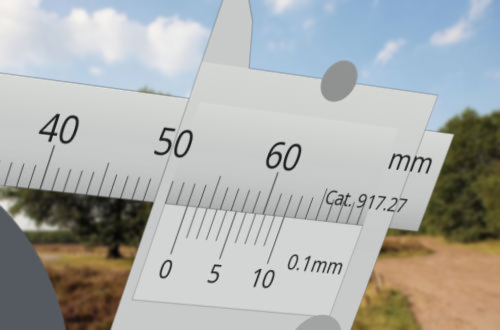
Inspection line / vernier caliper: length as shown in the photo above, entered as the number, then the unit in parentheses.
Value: 53.0 (mm)
